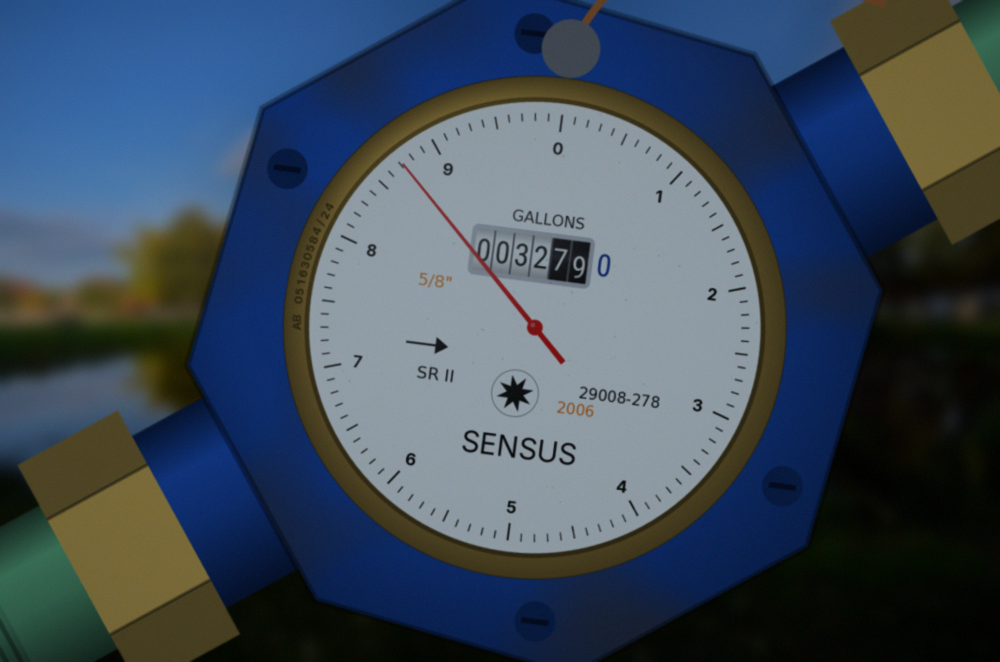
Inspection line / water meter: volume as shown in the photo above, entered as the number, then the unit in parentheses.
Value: 32788.7 (gal)
